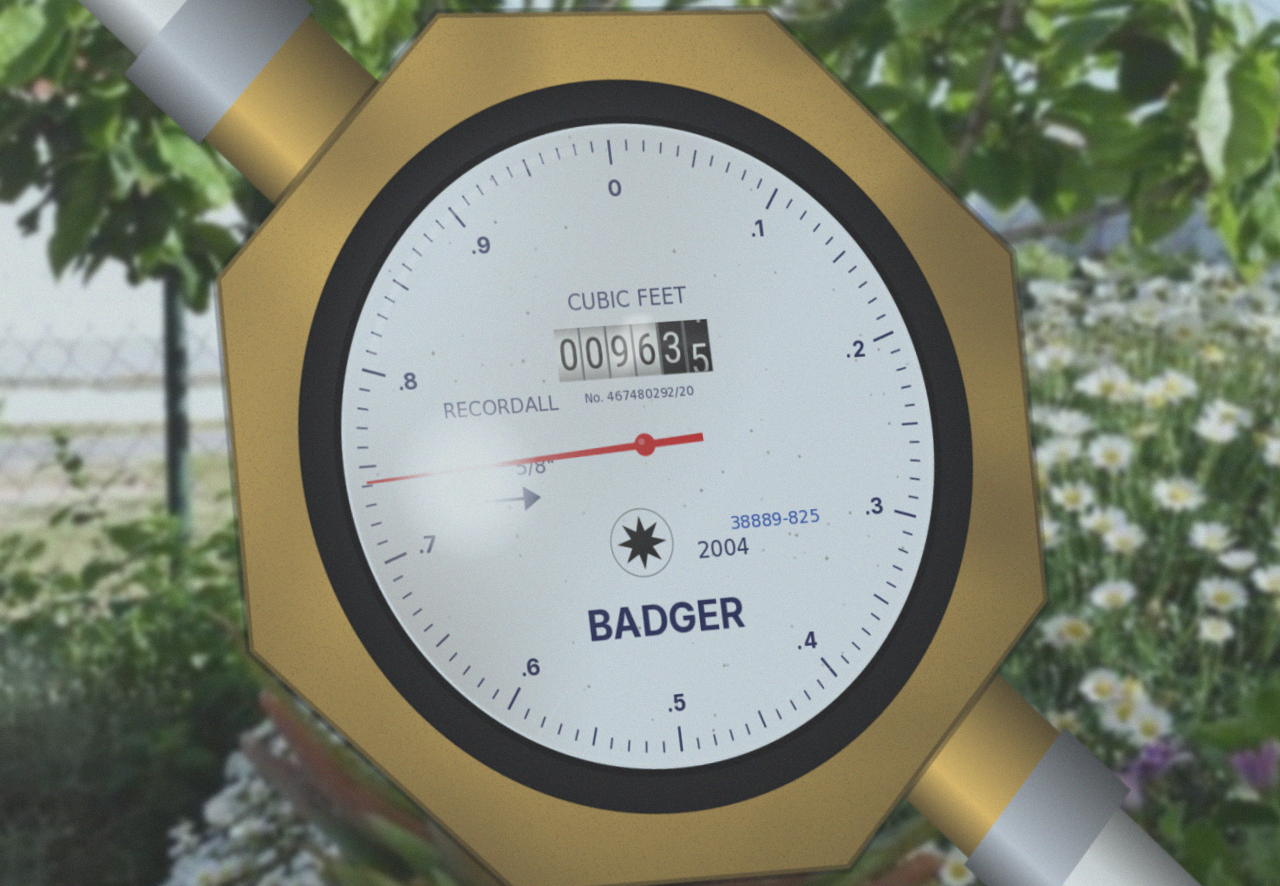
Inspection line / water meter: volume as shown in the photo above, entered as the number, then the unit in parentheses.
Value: 9634.74 (ft³)
